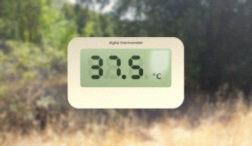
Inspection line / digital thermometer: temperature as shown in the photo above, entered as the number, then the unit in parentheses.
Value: 37.5 (°C)
